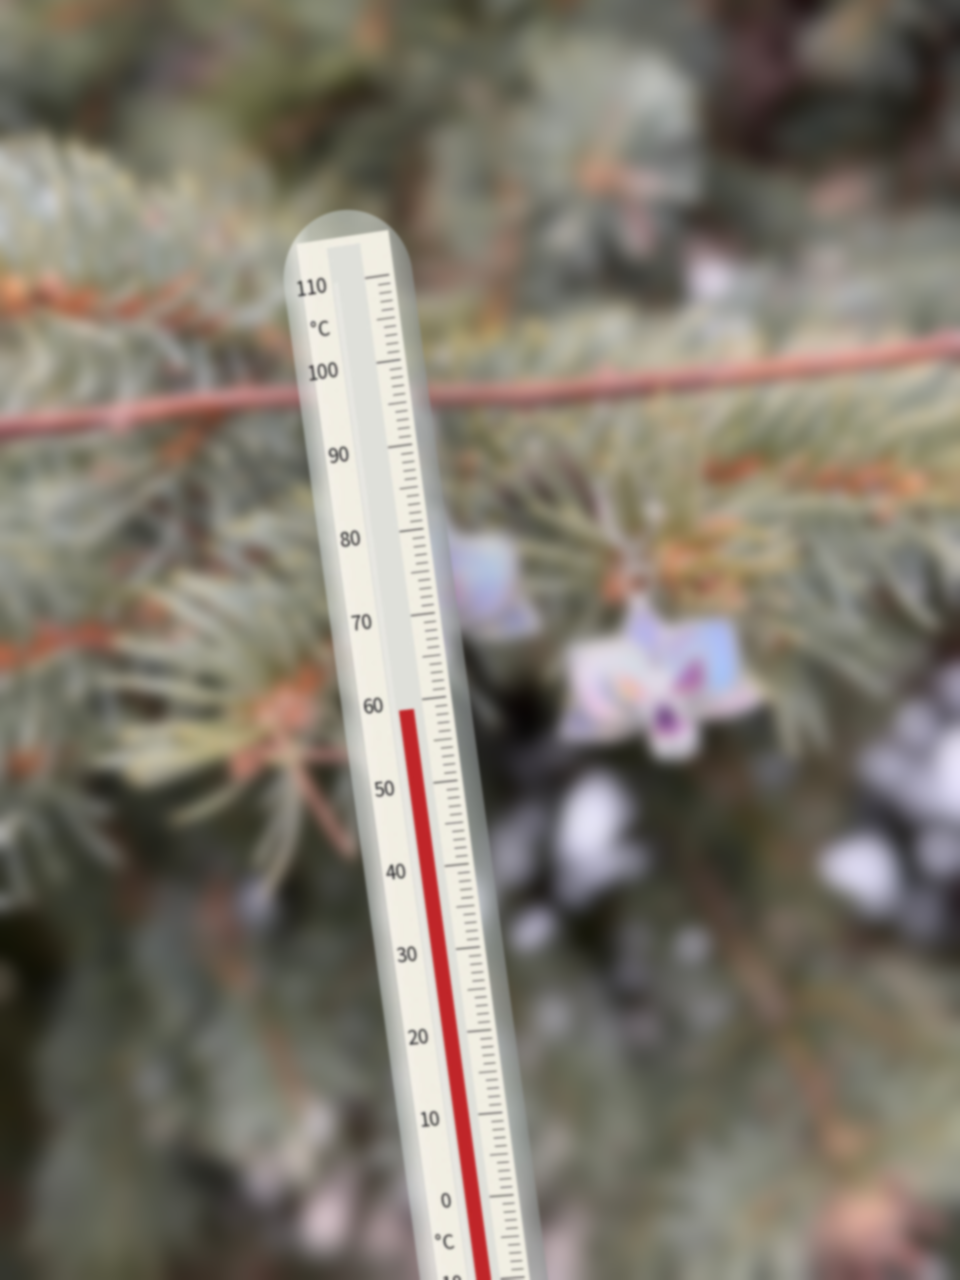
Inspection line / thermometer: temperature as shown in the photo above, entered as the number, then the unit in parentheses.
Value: 59 (°C)
